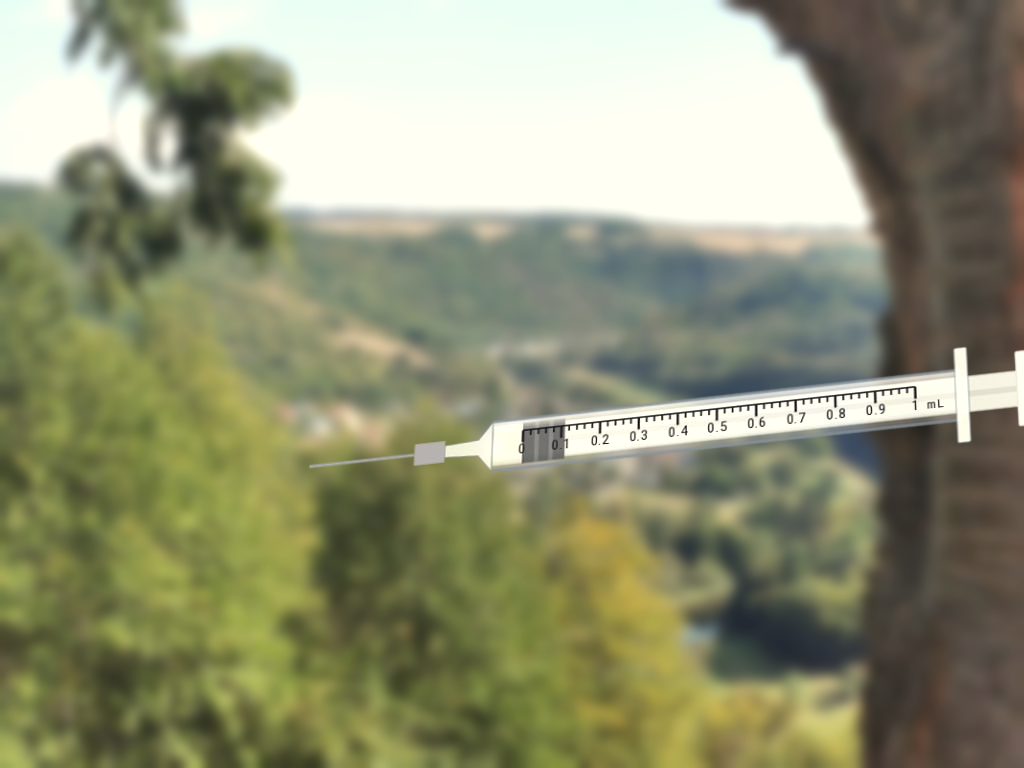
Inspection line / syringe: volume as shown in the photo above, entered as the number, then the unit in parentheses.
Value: 0 (mL)
